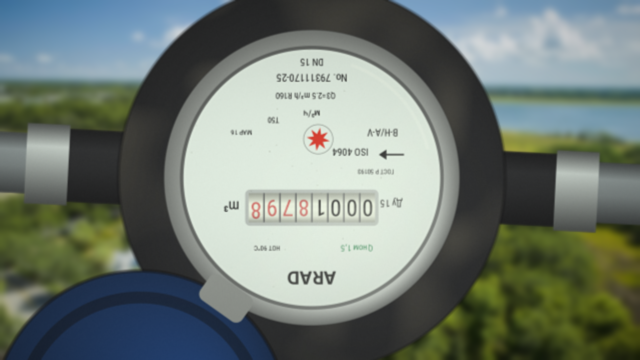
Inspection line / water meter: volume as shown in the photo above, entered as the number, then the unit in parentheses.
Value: 1.8798 (m³)
